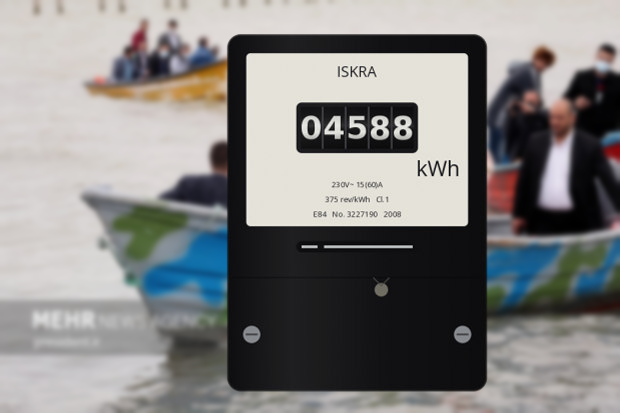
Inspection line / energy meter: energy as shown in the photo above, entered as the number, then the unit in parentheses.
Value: 4588 (kWh)
